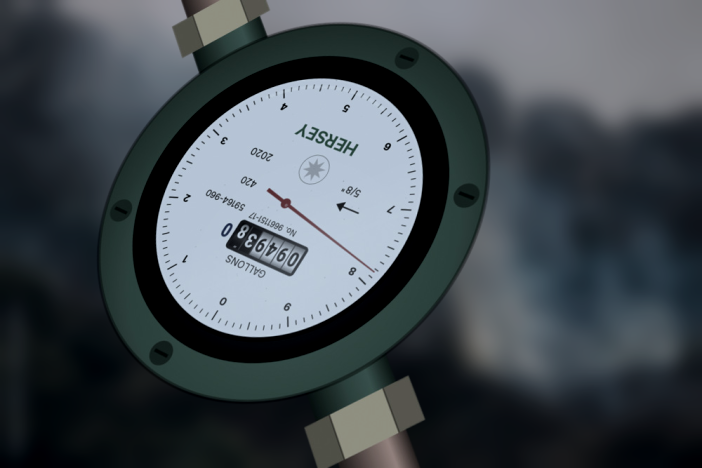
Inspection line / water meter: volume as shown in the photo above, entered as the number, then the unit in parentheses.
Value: 949377.8 (gal)
